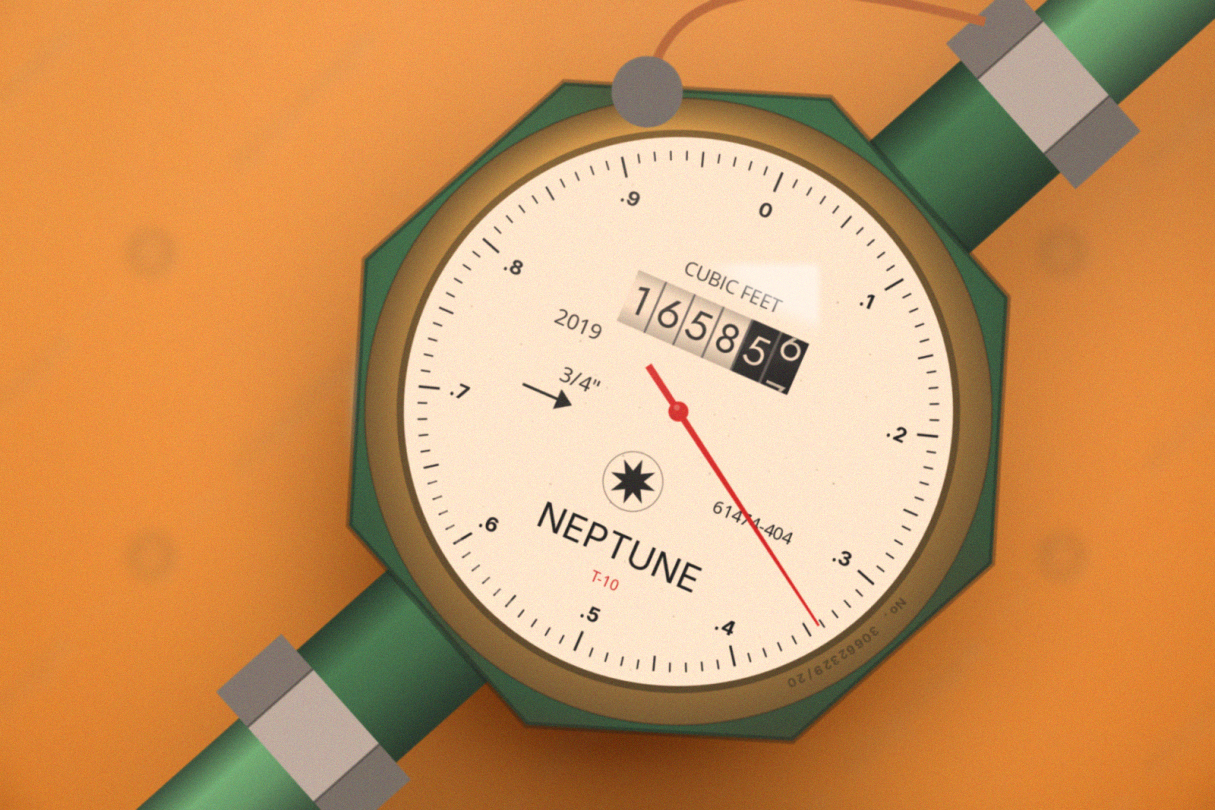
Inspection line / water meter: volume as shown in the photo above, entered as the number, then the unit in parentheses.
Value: 165856.34 (ft³)
